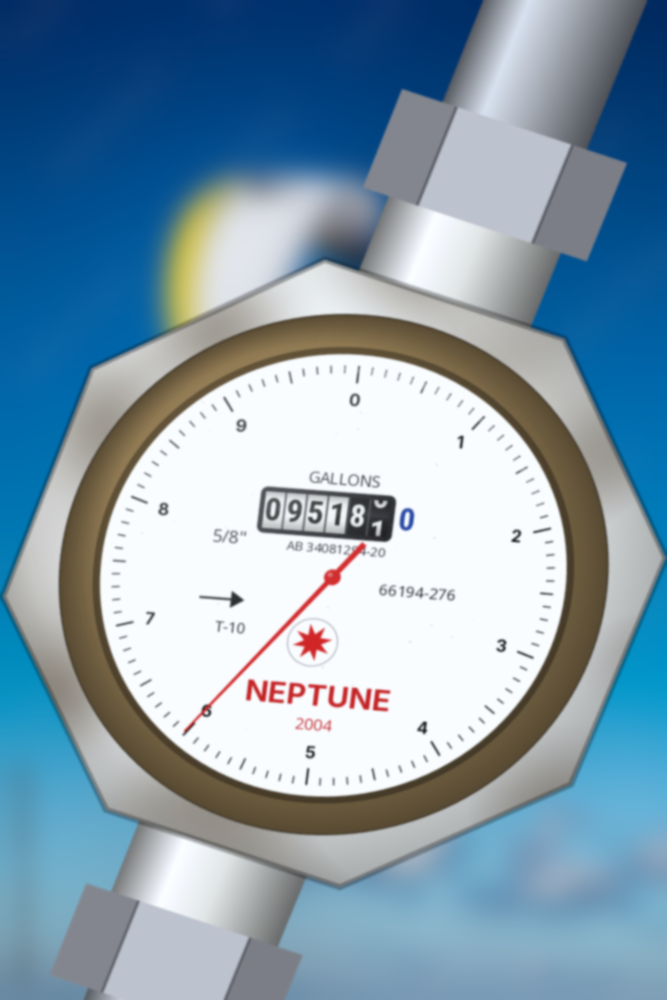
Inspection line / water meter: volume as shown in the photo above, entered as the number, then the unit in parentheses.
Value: 951806.0 (gal)
